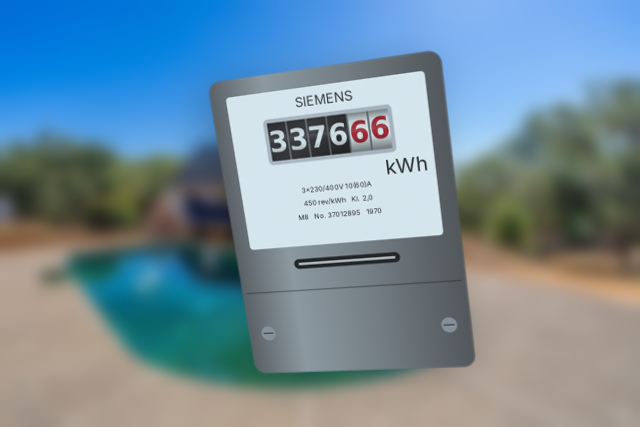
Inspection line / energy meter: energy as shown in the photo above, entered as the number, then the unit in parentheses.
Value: 3376.66 (kWh)
